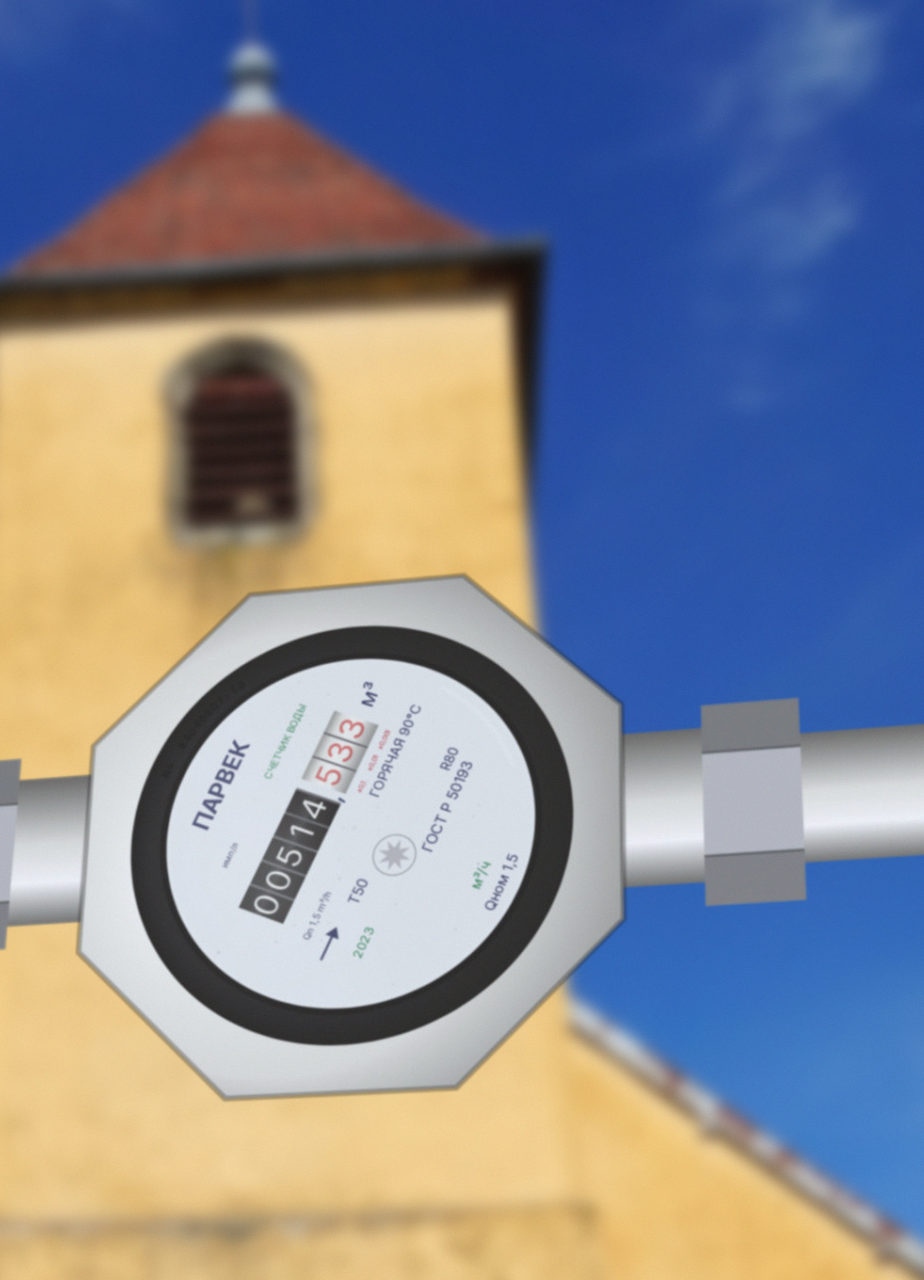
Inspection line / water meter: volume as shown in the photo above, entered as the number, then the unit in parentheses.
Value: 514.533 (m³)
